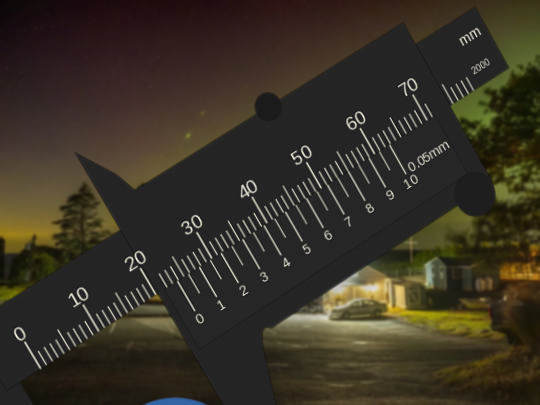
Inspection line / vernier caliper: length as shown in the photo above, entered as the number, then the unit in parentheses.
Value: 23.8 (mm)
